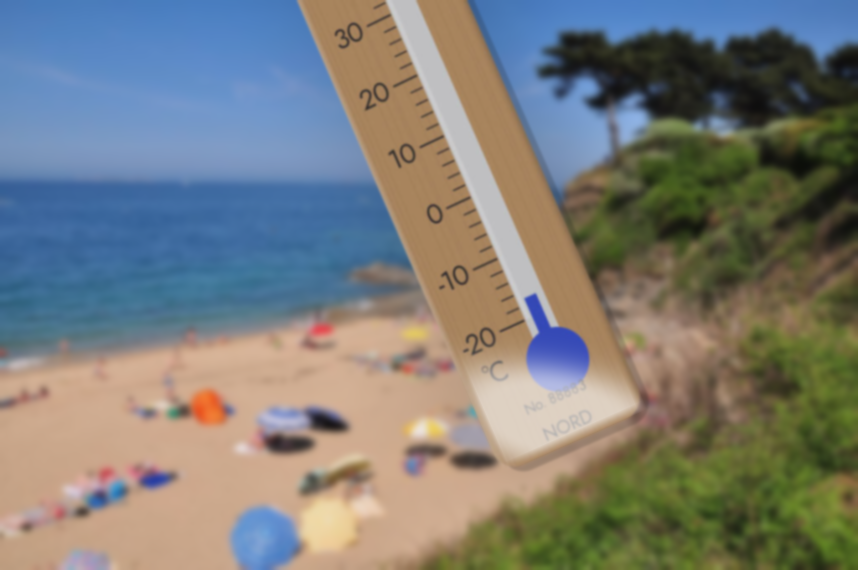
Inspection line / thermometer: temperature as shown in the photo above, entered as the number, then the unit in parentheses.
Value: -17 (°C)
